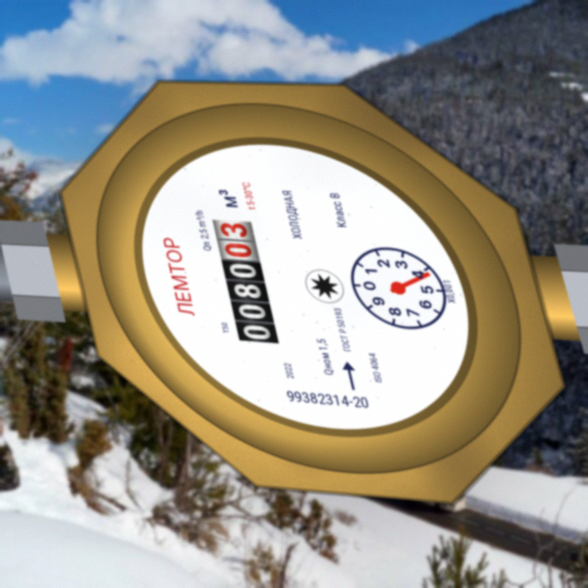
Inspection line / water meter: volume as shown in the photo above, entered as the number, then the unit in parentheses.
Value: 80.034 (m³)
